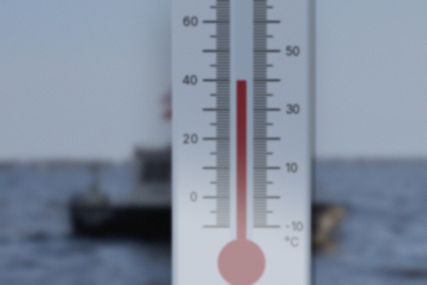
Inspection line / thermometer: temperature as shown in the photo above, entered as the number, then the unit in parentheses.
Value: 40 (°C)
